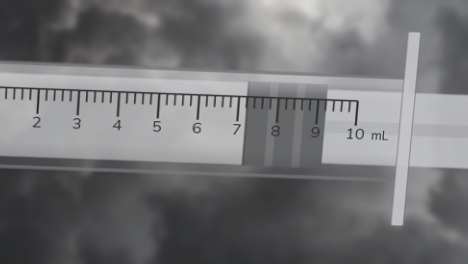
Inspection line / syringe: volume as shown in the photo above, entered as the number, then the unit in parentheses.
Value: 7.2 (mL)
